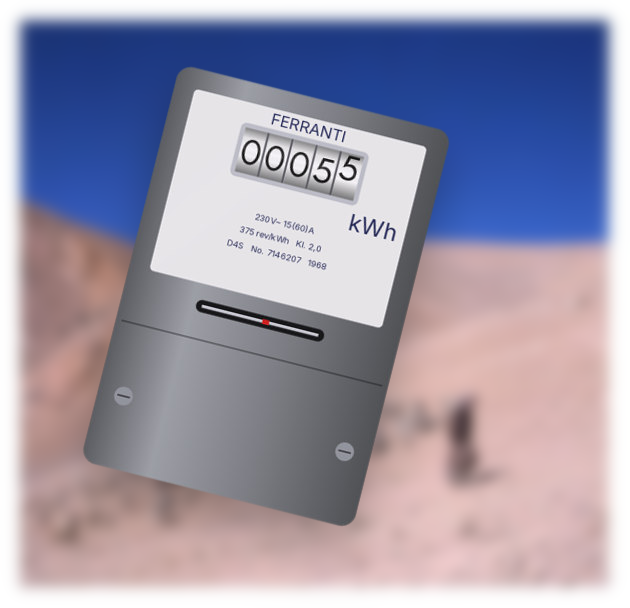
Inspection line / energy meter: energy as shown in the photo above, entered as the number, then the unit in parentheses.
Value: 55 (kWh)
